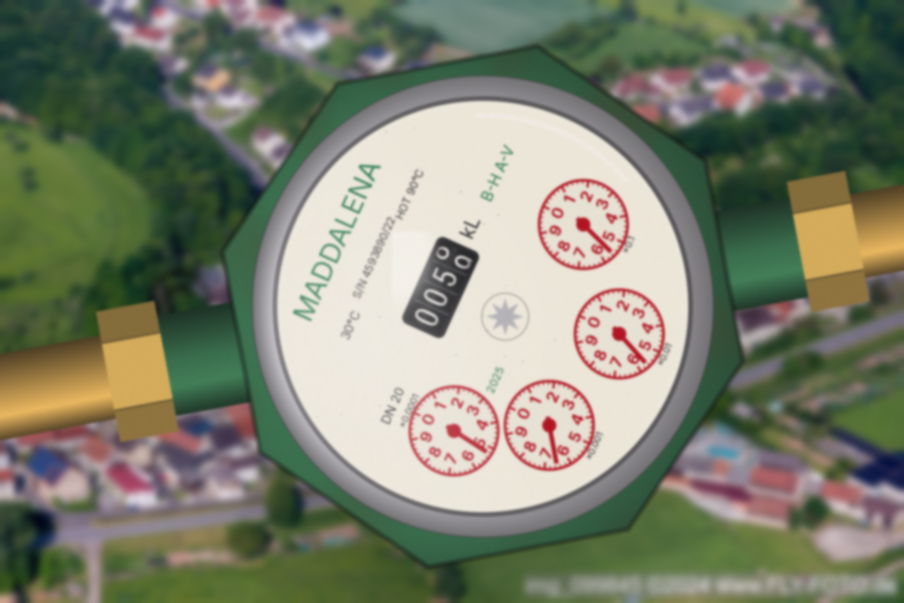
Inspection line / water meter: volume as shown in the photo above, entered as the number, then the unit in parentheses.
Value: 58.5565 (kL)
